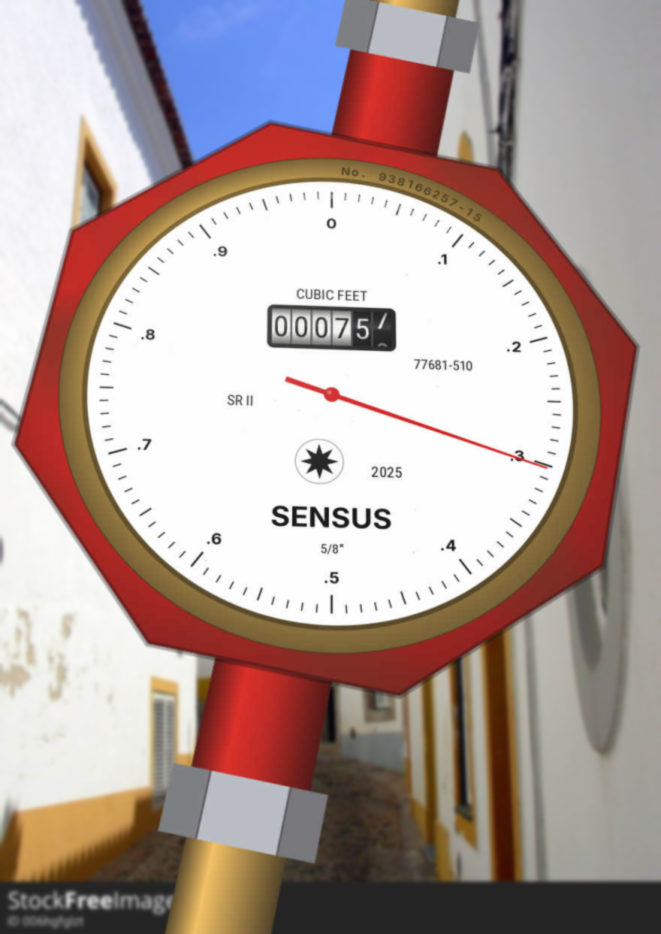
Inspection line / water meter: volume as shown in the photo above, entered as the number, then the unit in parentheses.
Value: 757.30 (ft³)
